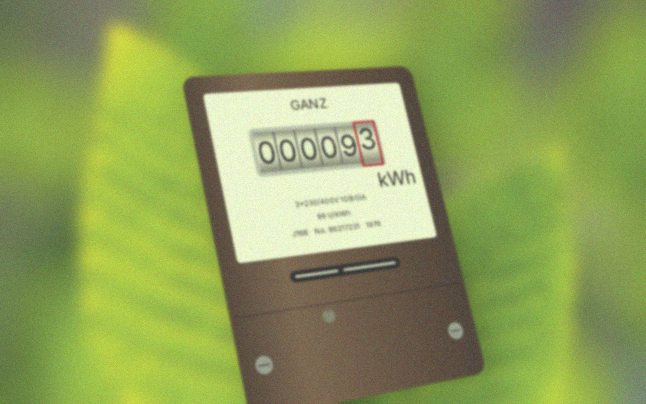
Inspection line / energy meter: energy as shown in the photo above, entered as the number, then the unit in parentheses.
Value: 9.3 (kWh)
